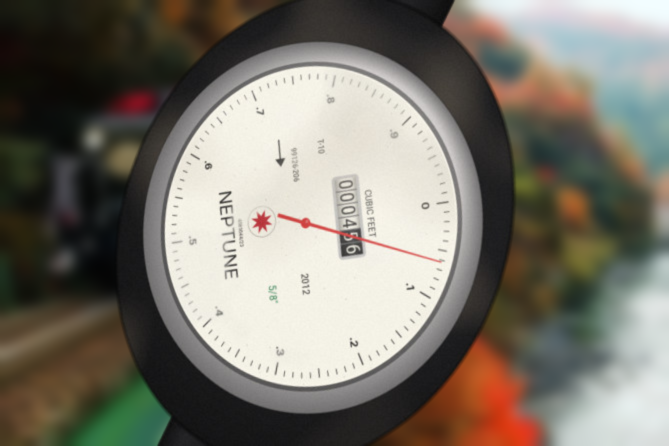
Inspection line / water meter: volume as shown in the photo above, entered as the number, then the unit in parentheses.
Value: 456.06 (ft³)
